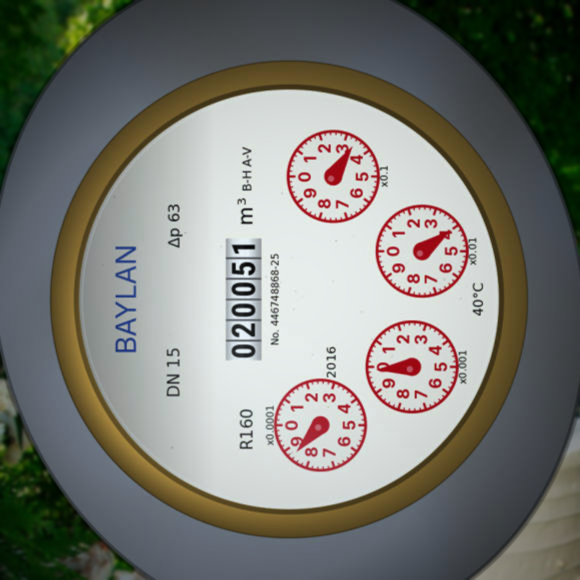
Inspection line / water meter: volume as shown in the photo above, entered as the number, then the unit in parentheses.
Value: 20051.3398 (m³)
